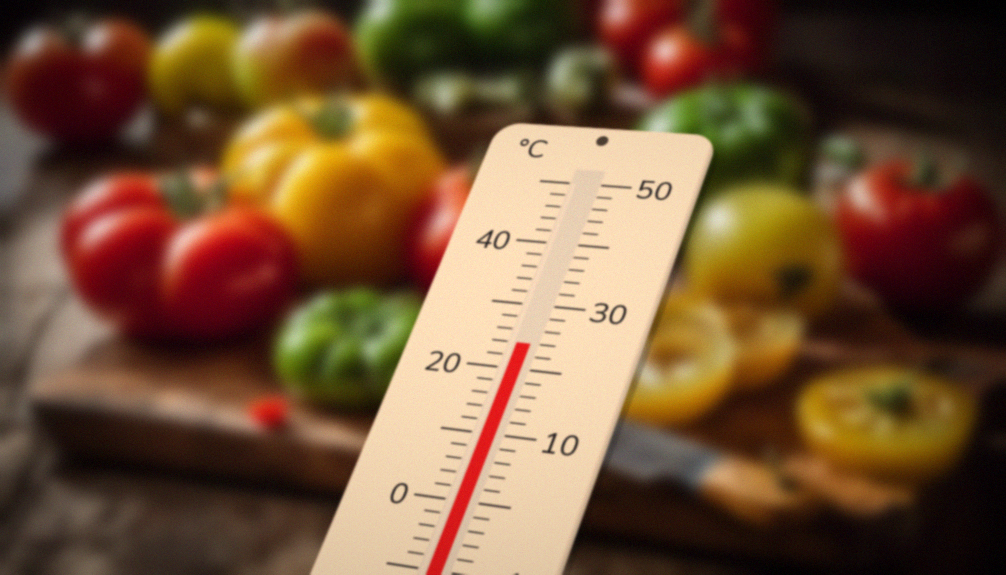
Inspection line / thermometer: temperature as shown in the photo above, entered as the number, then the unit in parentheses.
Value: 24 (°C)
